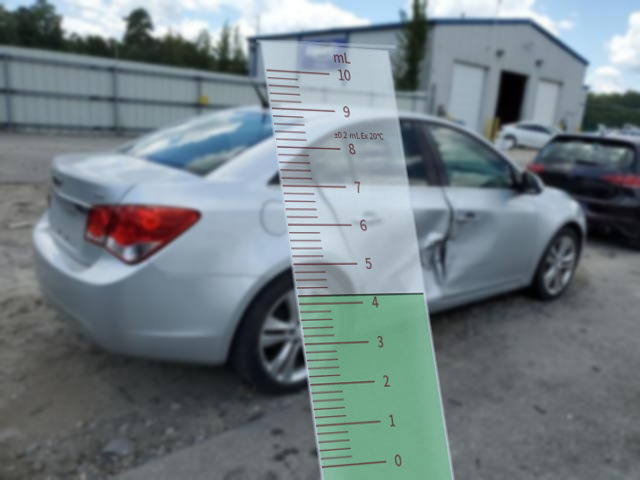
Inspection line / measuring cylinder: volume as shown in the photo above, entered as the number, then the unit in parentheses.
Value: 4.2 (mL)
